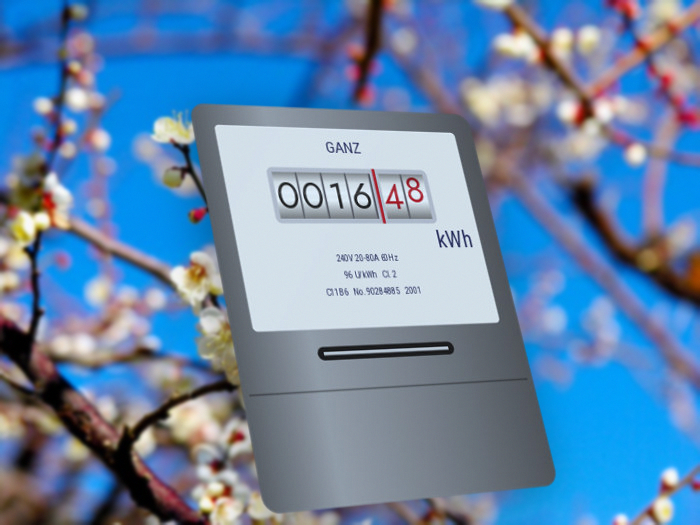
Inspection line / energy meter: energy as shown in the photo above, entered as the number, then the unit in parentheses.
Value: 16.48 (kWh)
